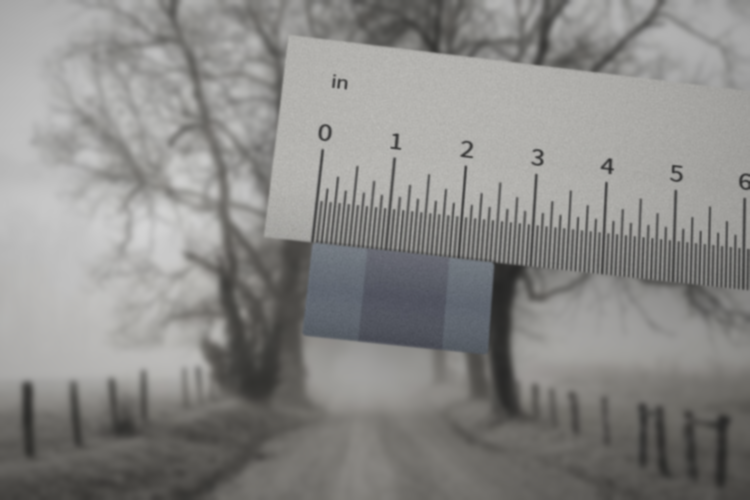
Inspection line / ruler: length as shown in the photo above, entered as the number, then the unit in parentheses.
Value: 2.5 (in)
